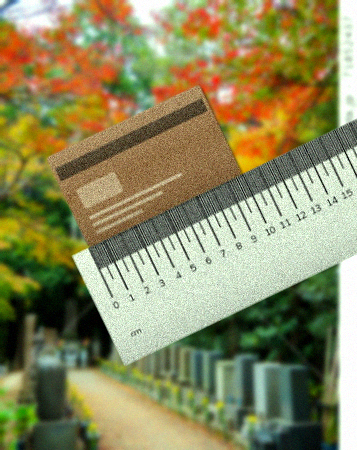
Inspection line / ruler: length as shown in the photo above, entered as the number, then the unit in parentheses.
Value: 10 (cm)
